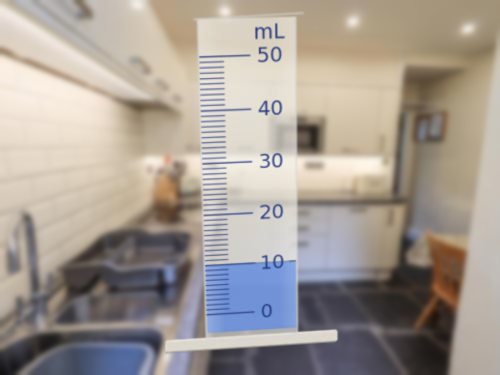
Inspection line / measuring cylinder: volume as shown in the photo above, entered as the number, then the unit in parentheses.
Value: 10 (mL)
